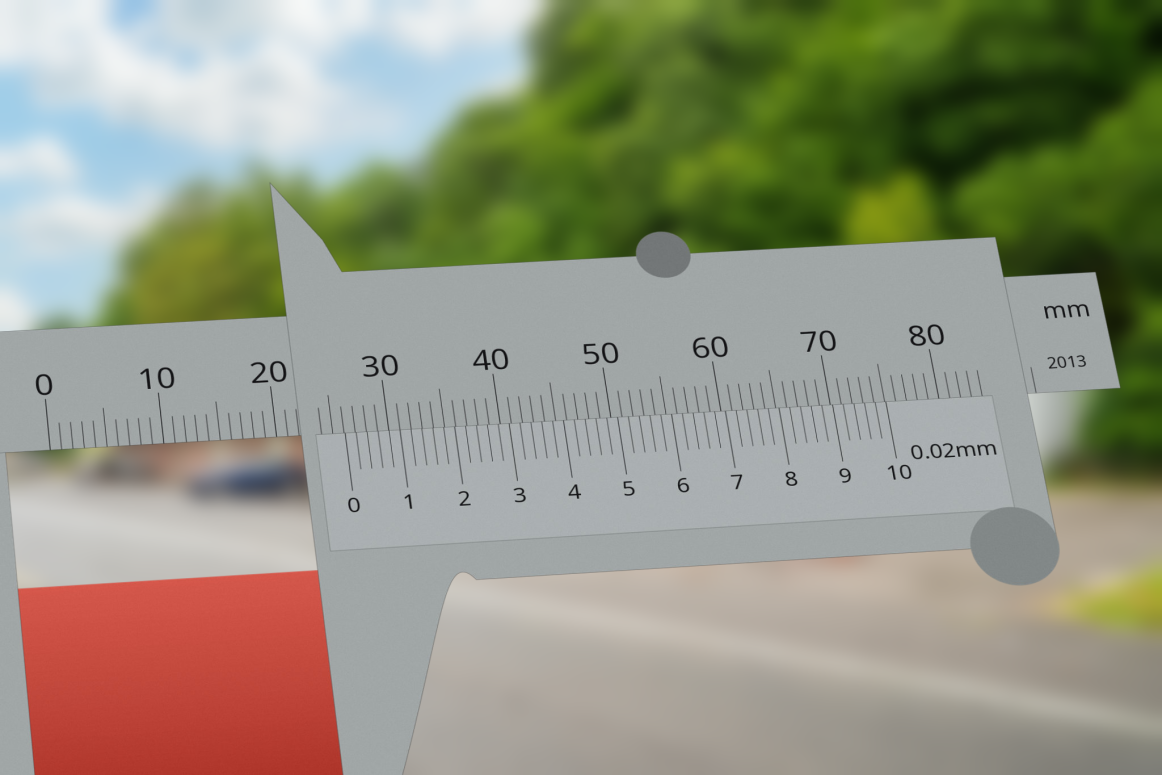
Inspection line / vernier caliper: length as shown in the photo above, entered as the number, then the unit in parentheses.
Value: 26.1 (mm)
